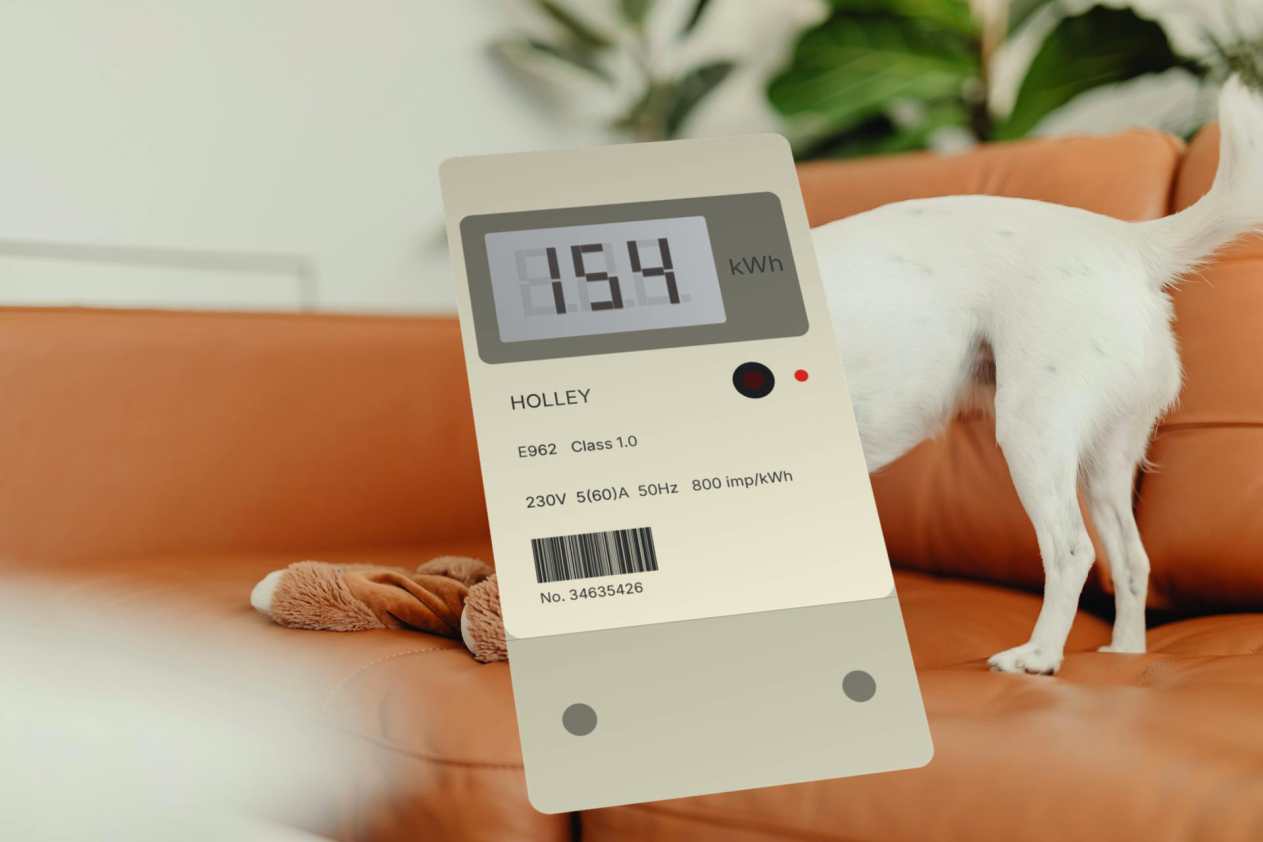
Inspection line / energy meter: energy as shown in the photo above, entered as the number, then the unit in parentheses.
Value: 154 (kWh)
